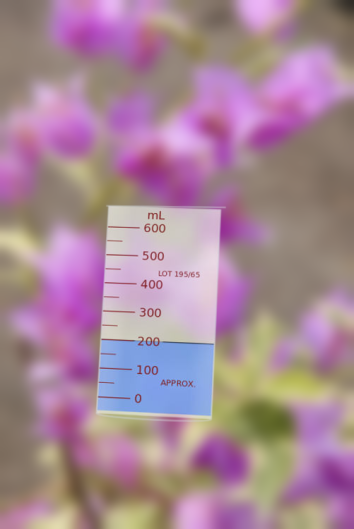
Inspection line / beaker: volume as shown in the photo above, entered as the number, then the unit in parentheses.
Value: 200 (mL)
